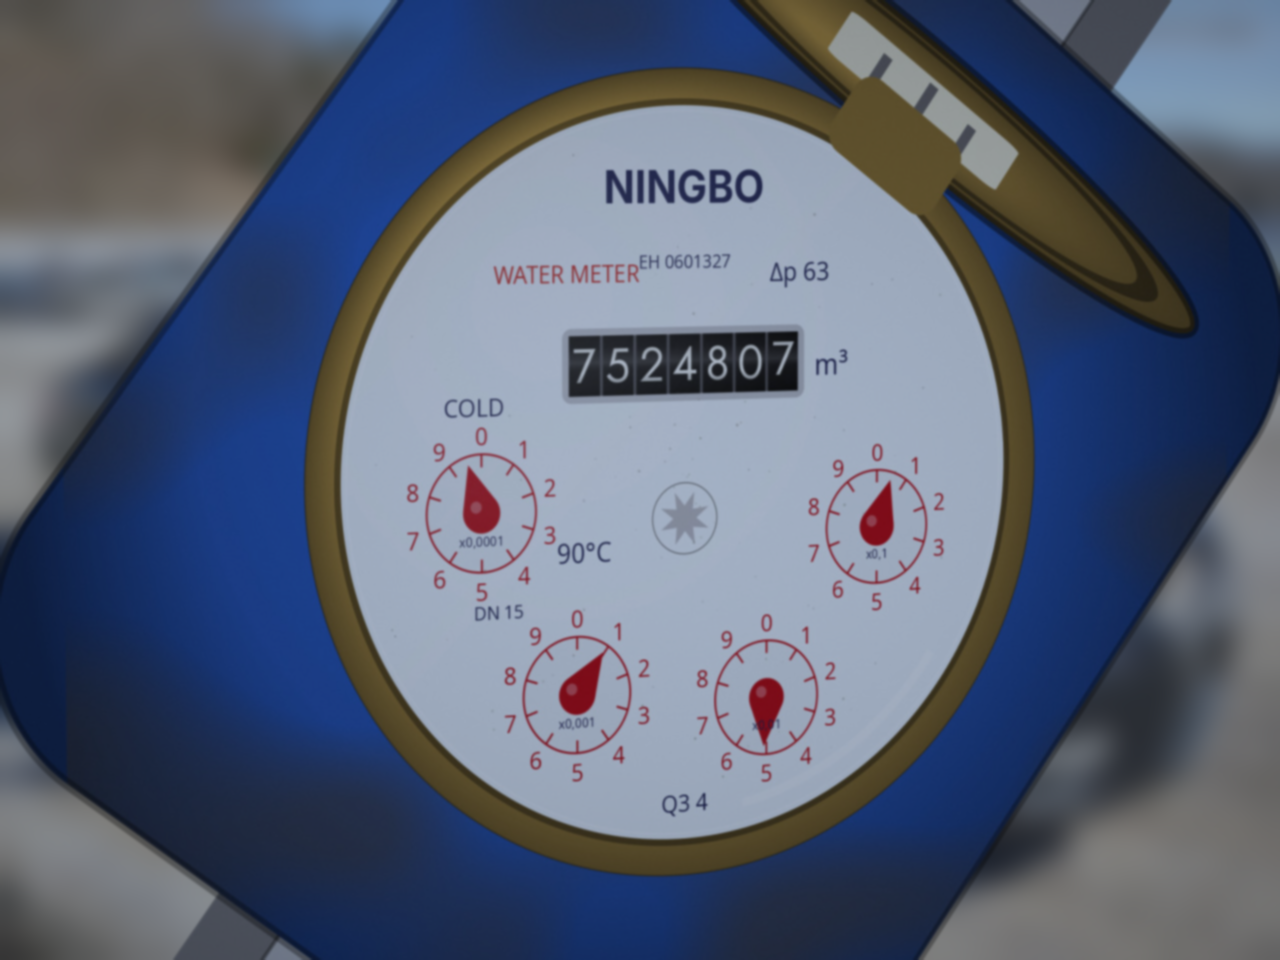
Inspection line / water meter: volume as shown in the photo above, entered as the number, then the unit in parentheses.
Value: 7524807.0509 (m³)
